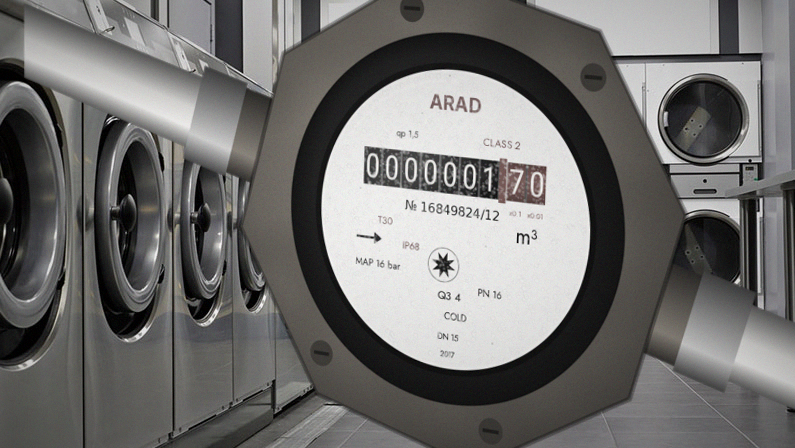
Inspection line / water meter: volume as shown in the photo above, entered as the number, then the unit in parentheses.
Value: 1.70 (m³)
